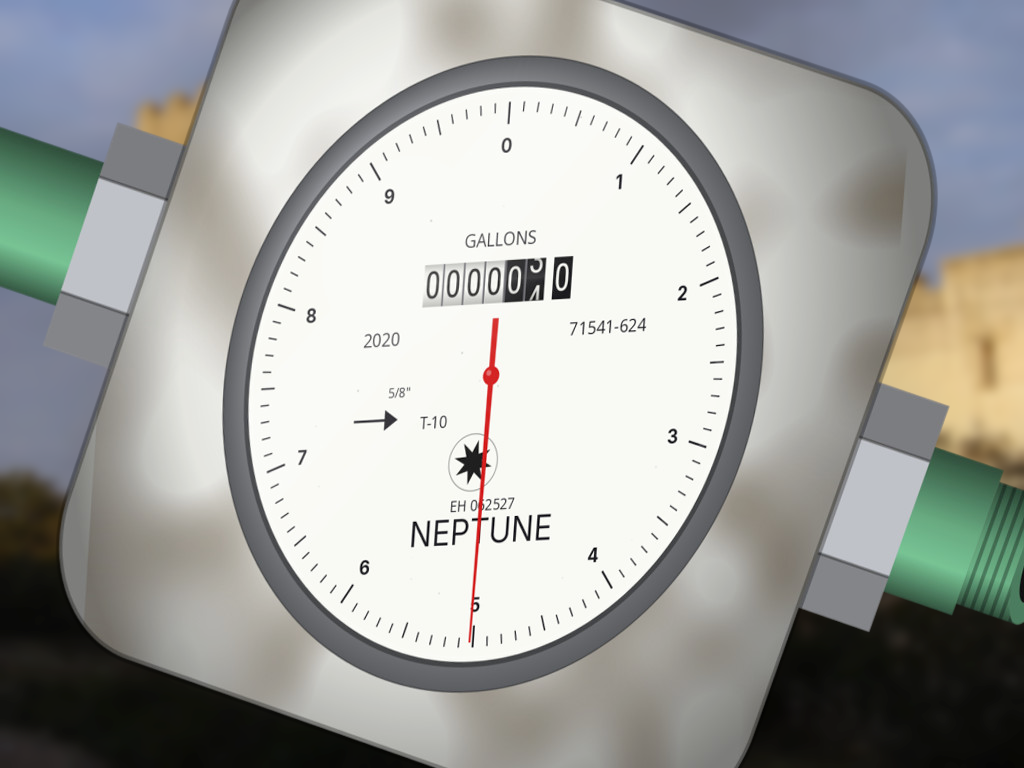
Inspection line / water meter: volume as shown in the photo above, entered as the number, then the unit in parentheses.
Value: 35.0 (gal)
